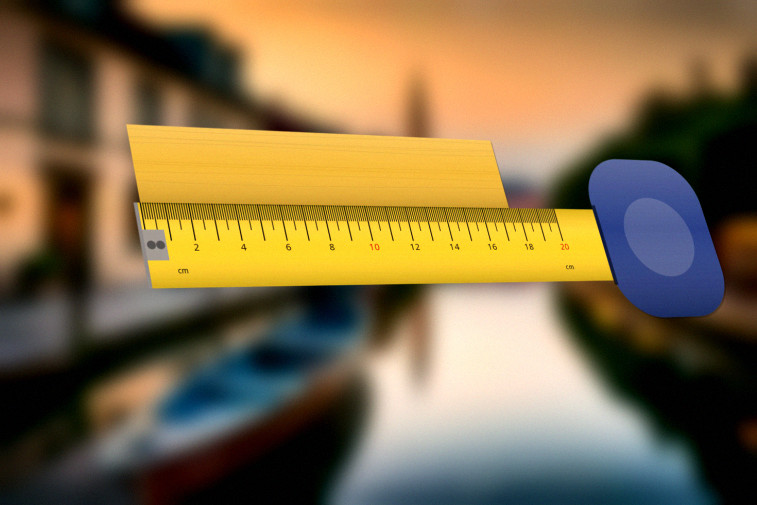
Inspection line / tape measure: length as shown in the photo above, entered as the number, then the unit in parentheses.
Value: 17.5 (cm)
